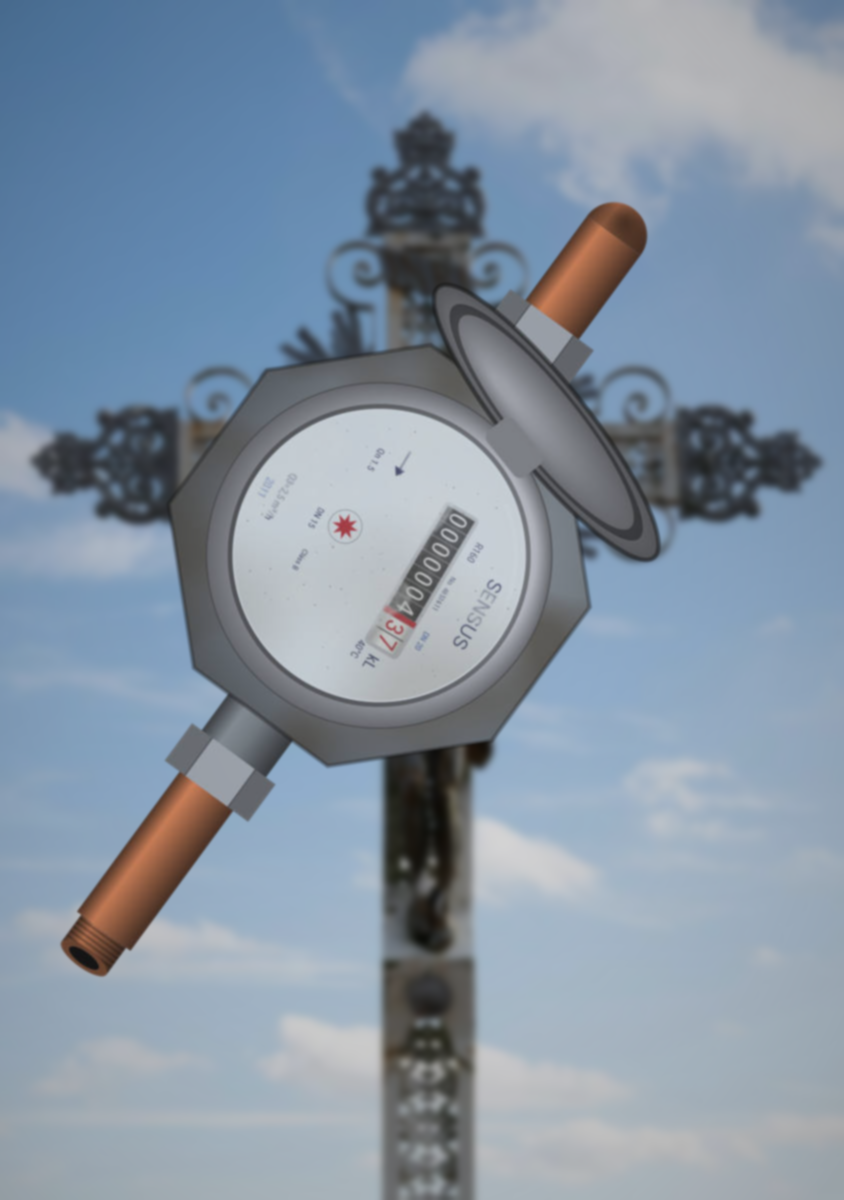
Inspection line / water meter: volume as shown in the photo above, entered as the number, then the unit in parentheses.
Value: 4.37 (kL)
